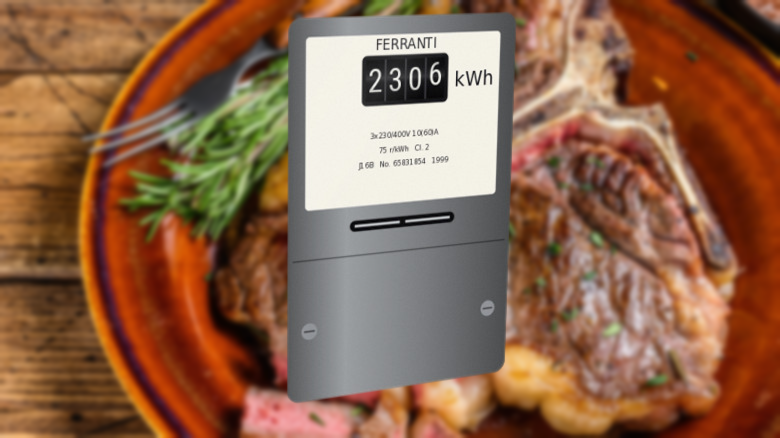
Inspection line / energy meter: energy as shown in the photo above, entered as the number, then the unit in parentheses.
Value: 2306 (kWh)
